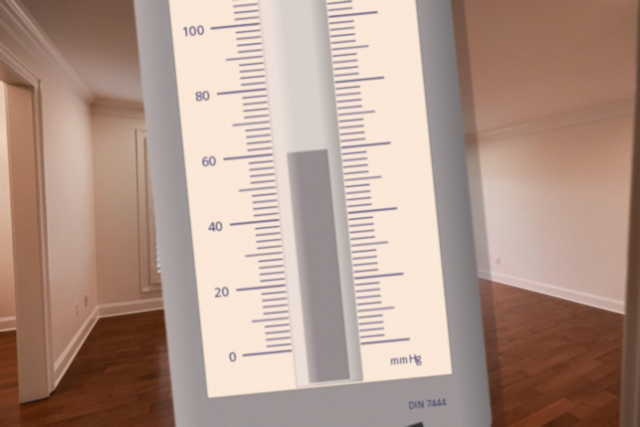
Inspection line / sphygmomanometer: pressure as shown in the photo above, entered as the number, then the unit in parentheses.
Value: 60 (mmHg)
